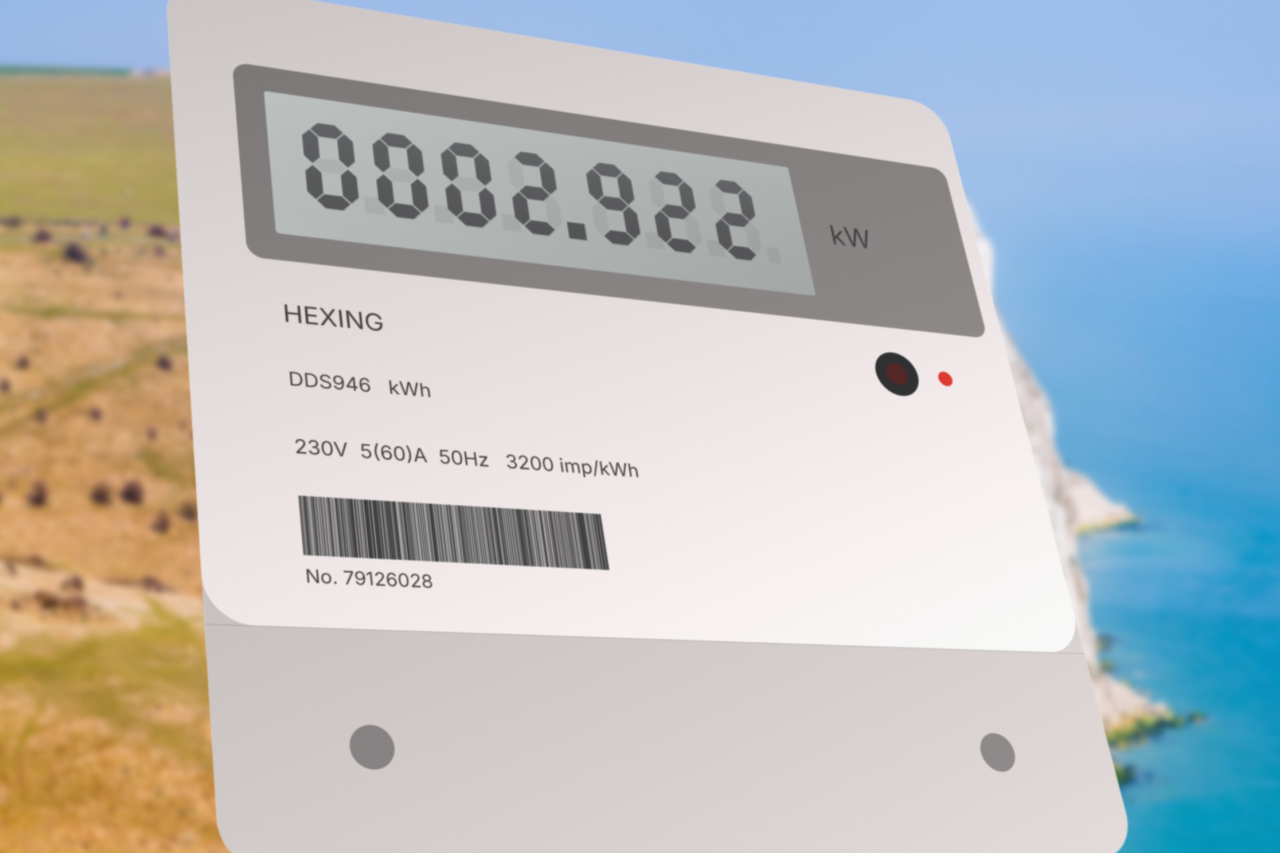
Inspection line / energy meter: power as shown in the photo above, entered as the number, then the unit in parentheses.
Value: 2.922 (kW)
